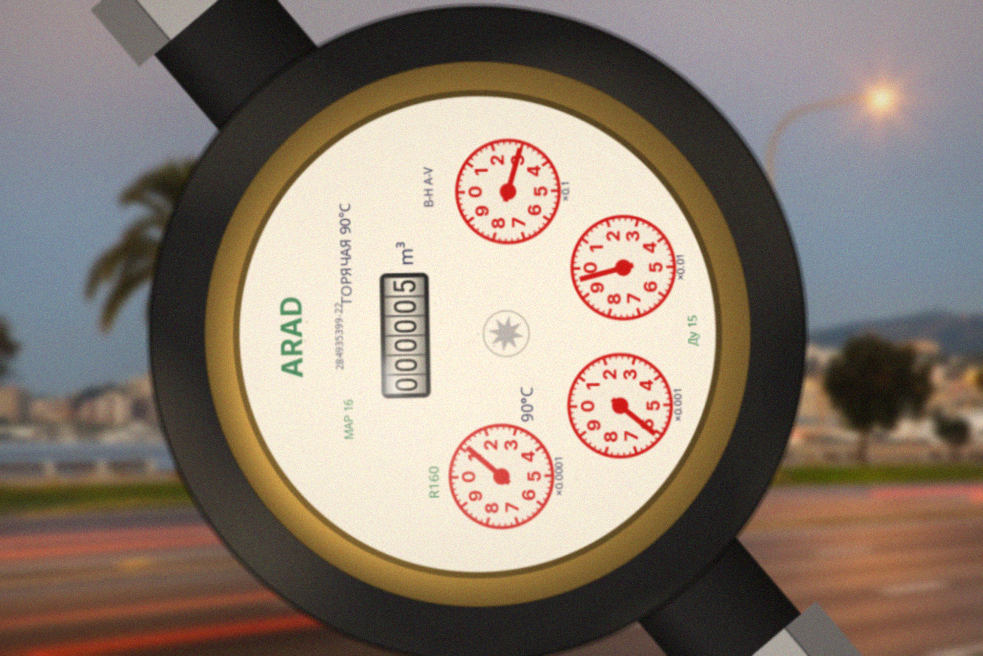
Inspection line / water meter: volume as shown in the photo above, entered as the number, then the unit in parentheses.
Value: 5.2961 (m³)
